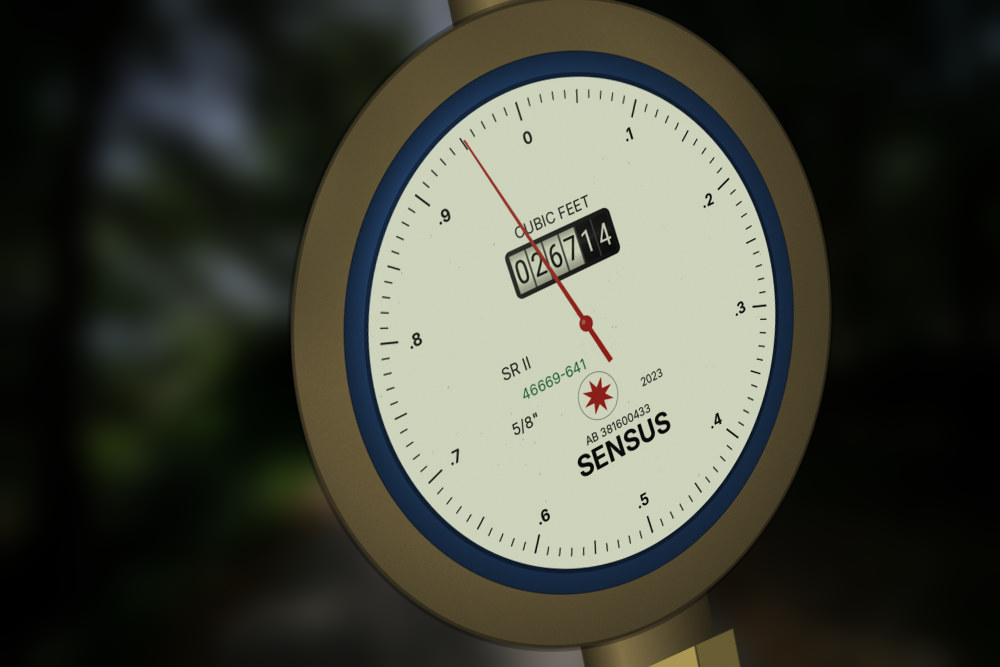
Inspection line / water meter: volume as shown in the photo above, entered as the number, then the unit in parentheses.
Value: 26713.95 (ft³)
